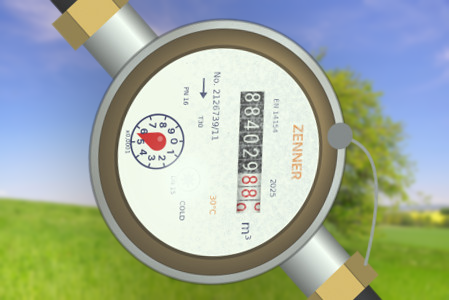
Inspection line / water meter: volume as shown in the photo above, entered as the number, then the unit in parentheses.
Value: 884029.8885 (m³)
